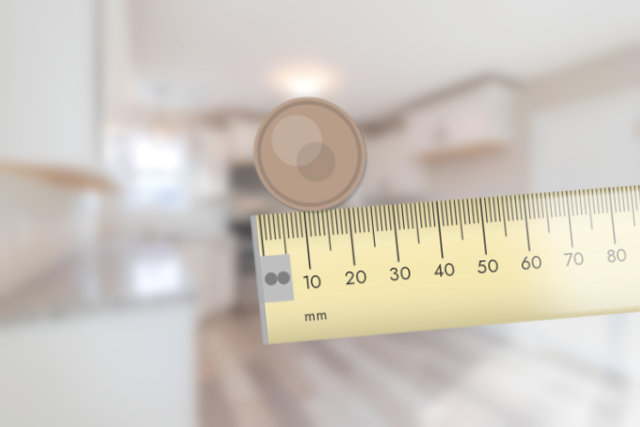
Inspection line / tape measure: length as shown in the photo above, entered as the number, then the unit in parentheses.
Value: 25 (mm)
